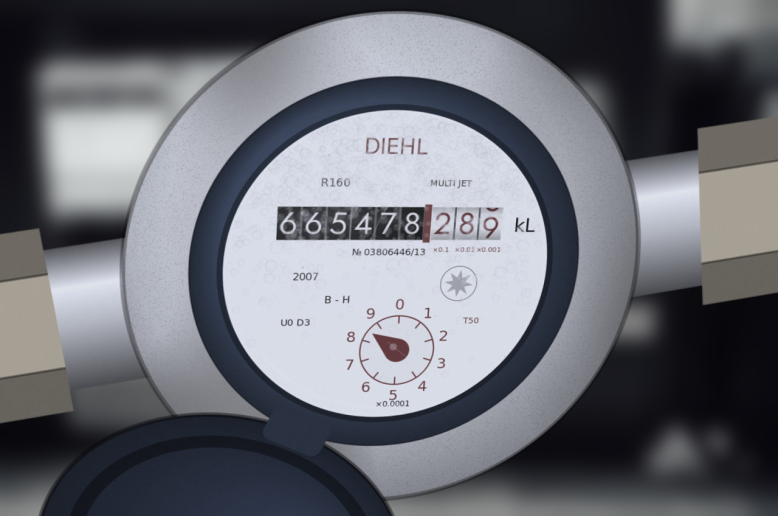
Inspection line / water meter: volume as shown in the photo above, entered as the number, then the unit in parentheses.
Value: 665478.2888 (kL)
